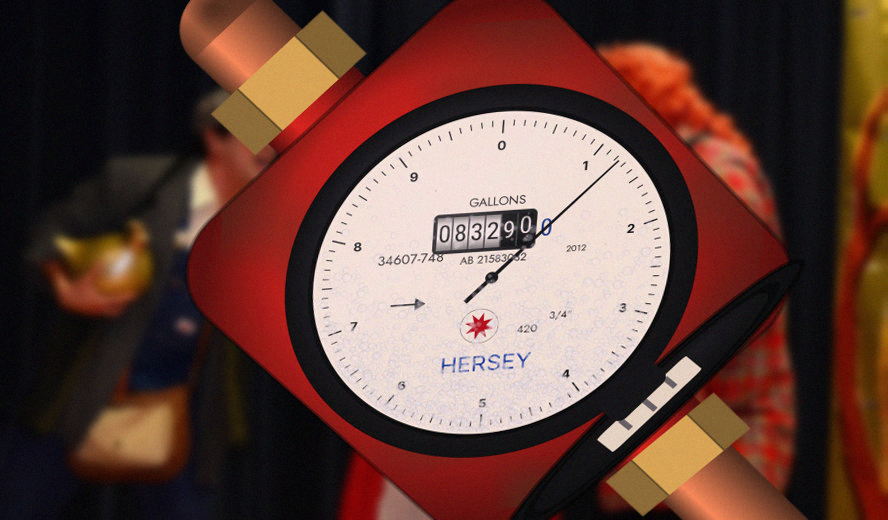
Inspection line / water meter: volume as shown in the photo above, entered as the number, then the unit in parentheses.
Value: 832901.2 (gal)
